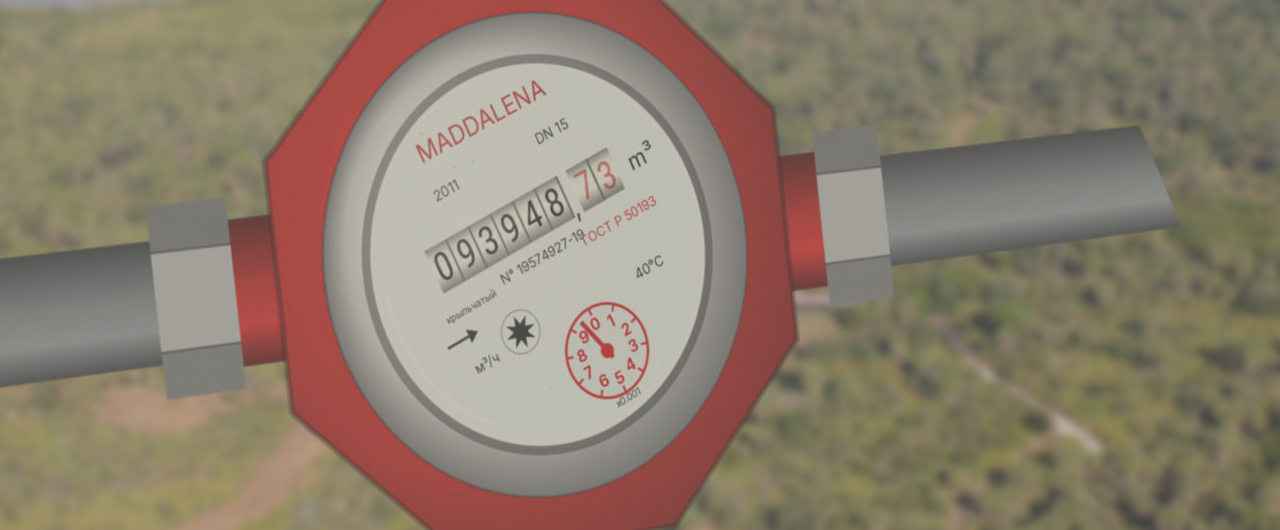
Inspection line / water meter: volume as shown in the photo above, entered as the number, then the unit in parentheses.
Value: 93948.729 (m³)
